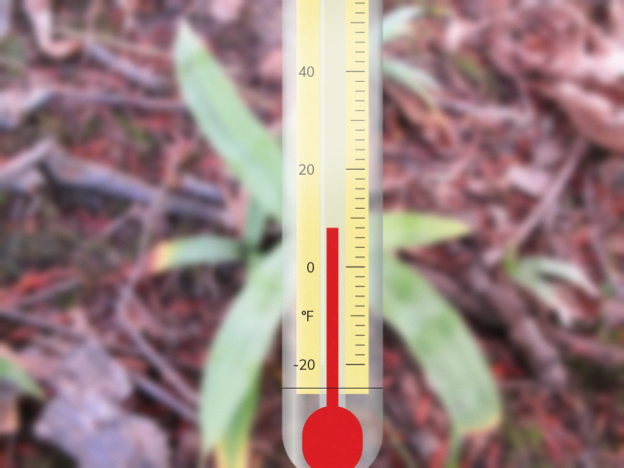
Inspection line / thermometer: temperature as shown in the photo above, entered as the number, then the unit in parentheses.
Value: 8 (°F)
